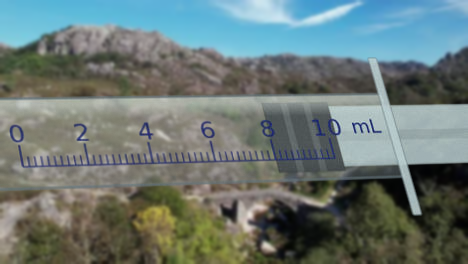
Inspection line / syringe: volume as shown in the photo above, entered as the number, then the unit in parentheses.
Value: 8 (mL)
